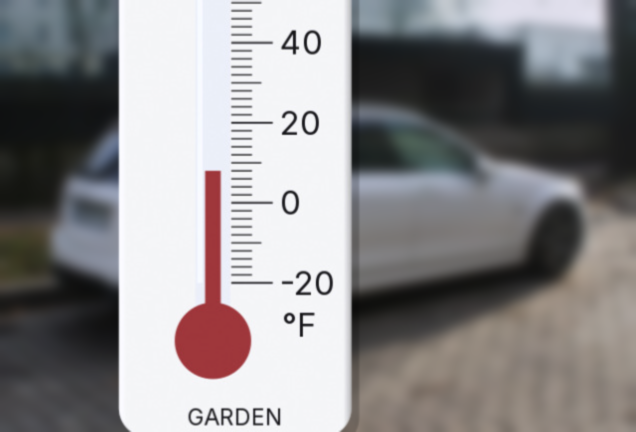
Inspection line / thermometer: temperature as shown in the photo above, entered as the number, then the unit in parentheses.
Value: 8 (°F)
